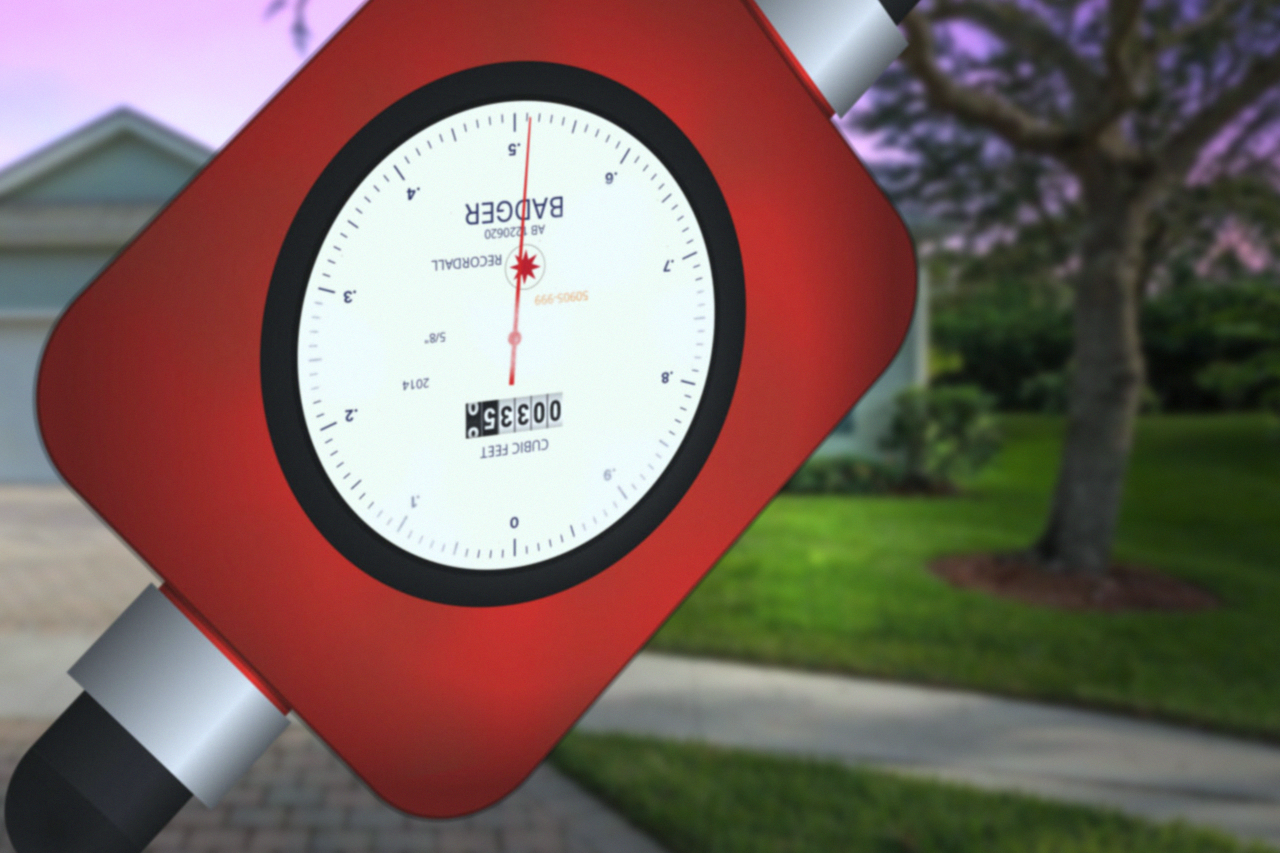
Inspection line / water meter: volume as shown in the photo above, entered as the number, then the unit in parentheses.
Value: 3358.51 (ft³)
